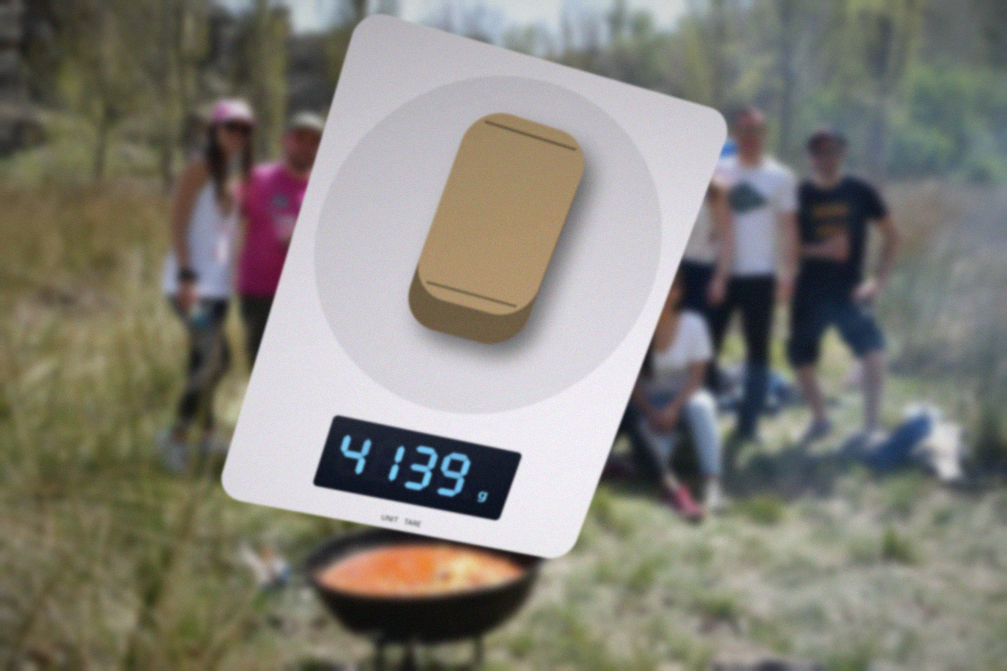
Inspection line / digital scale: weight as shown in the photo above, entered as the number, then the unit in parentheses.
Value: 4139 (g)
